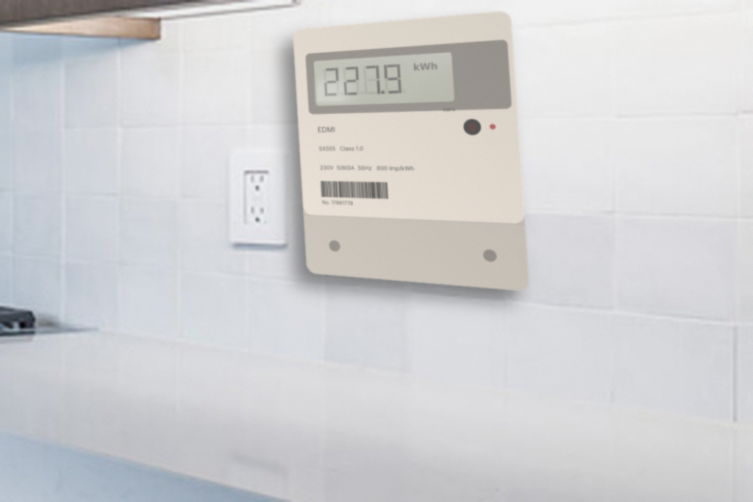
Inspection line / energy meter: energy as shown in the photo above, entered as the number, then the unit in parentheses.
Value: 227.9 (kWh)
